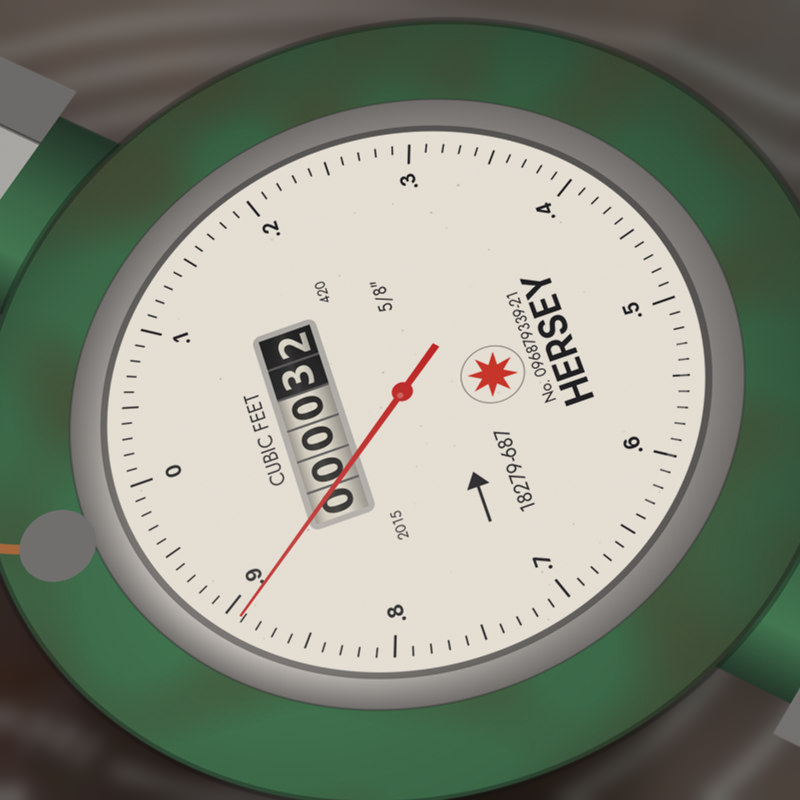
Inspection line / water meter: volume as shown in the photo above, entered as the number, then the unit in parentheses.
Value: 31.89 (ft³)
